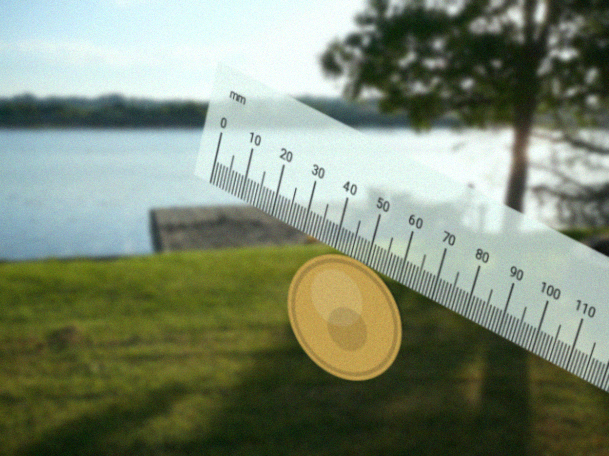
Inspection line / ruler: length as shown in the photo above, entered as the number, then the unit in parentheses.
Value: 35 (mm)
